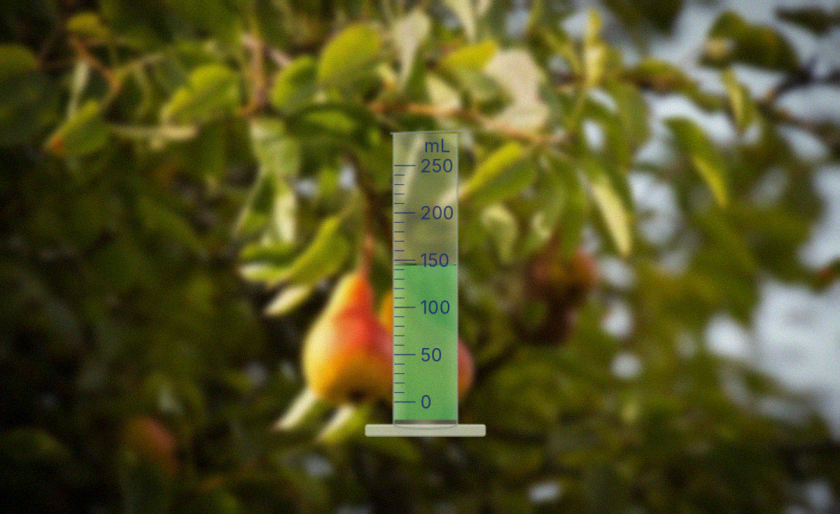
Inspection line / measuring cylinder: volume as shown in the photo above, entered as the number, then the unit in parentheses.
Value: 145 (mL)
